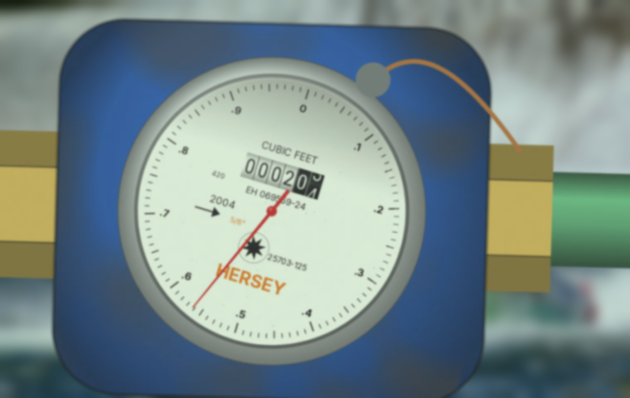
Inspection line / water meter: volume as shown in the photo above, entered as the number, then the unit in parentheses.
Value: 203.56 (ft³)
